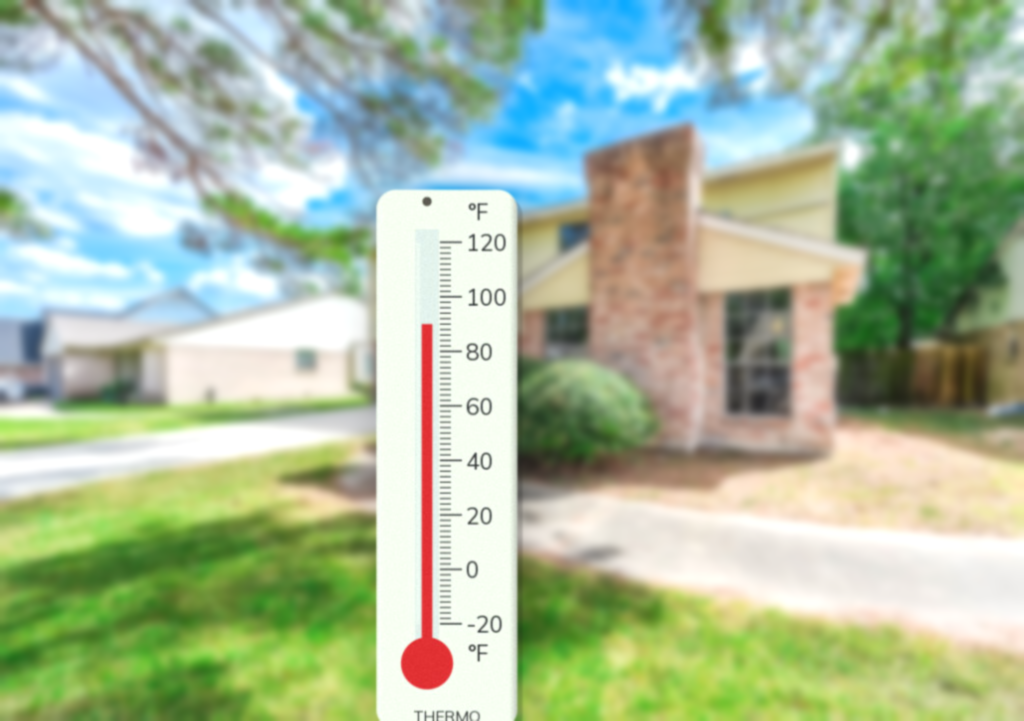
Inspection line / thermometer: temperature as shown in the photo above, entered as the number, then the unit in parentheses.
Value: 90 (°F)
